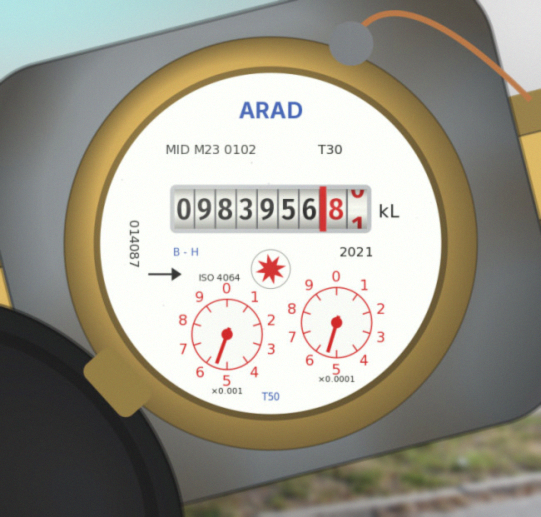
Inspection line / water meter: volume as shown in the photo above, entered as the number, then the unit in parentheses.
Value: 983956.8055 (kL)
